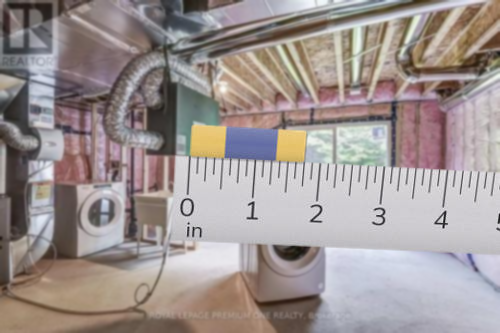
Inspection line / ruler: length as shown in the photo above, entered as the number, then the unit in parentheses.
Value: 1.75 (in)
